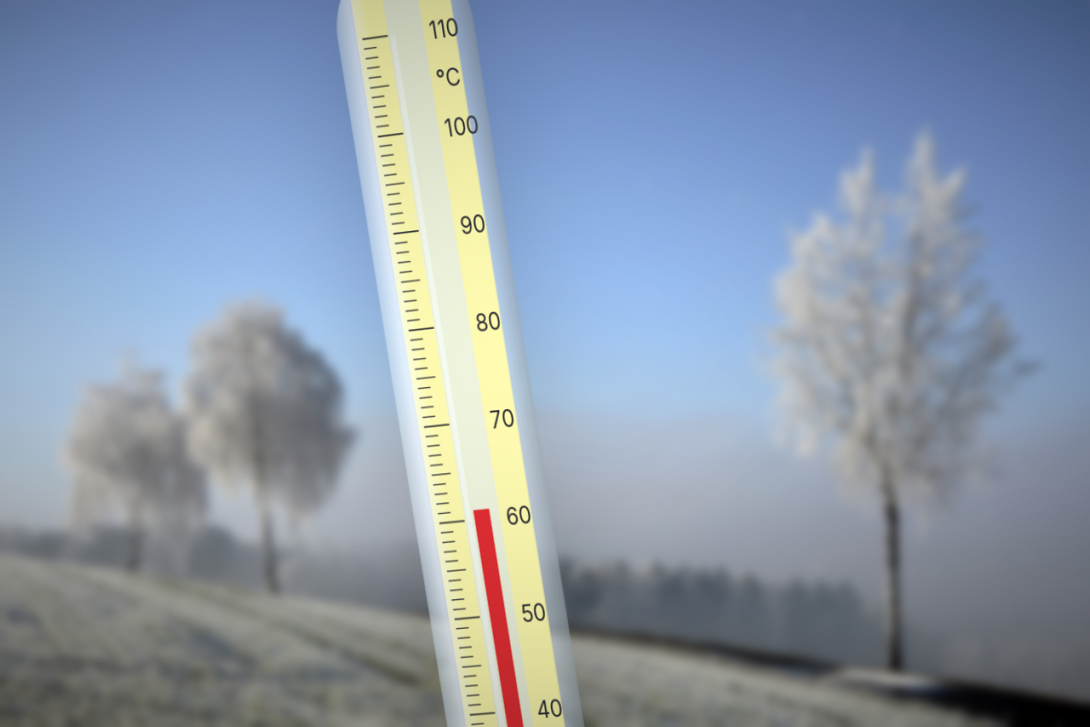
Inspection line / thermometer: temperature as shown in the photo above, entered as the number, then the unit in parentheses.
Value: 61 (°C)
